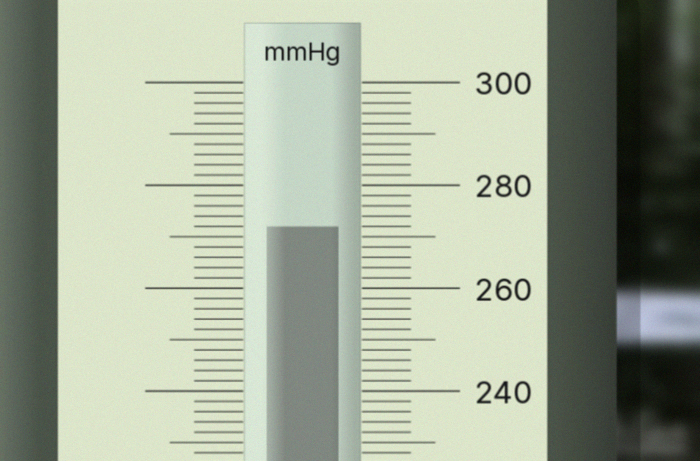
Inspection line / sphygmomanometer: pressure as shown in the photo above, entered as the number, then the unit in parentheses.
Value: 272 (mmHg)
